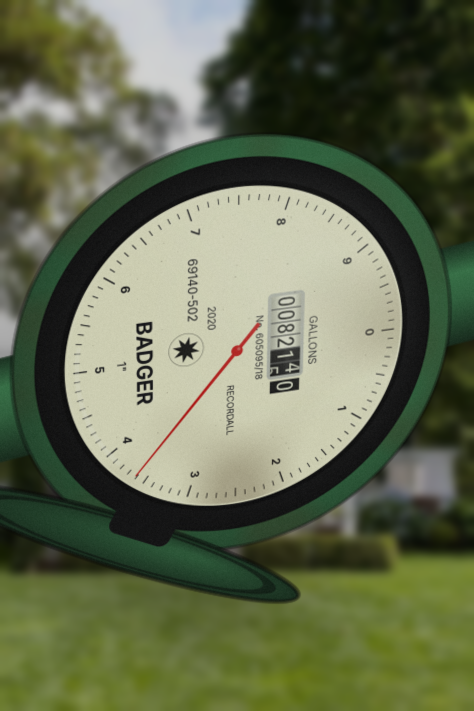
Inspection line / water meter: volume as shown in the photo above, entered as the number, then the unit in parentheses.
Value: 82143.6 (gal)
